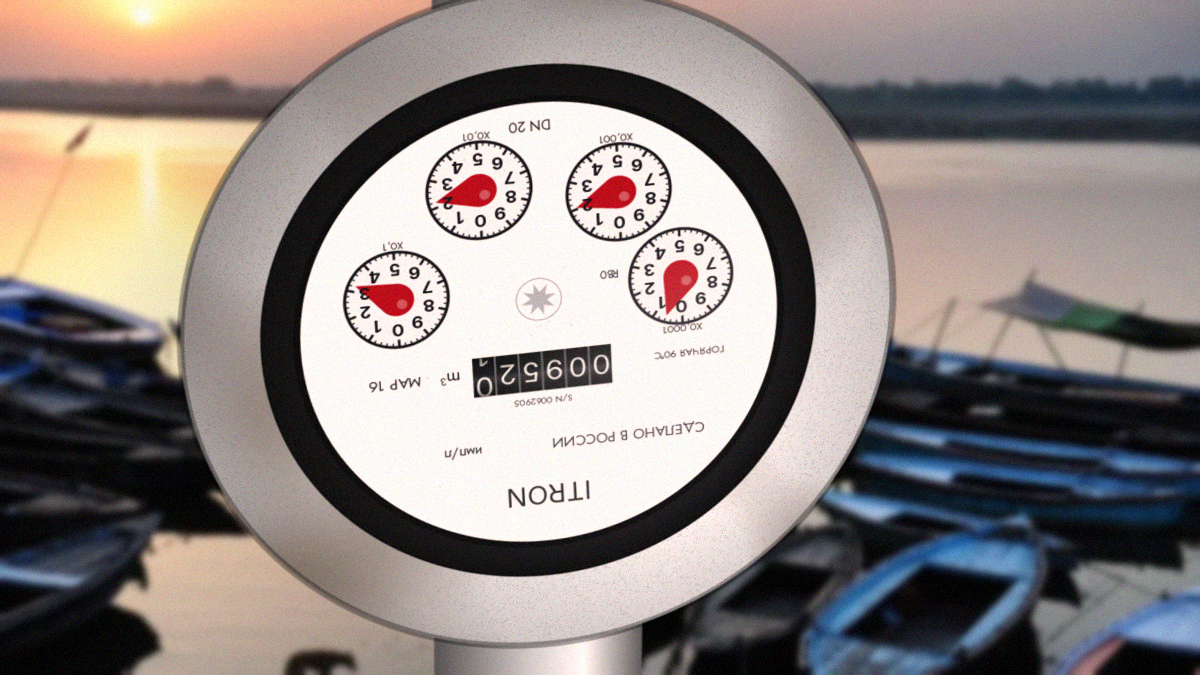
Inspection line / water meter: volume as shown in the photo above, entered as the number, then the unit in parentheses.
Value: 9520.3220 (m³)
